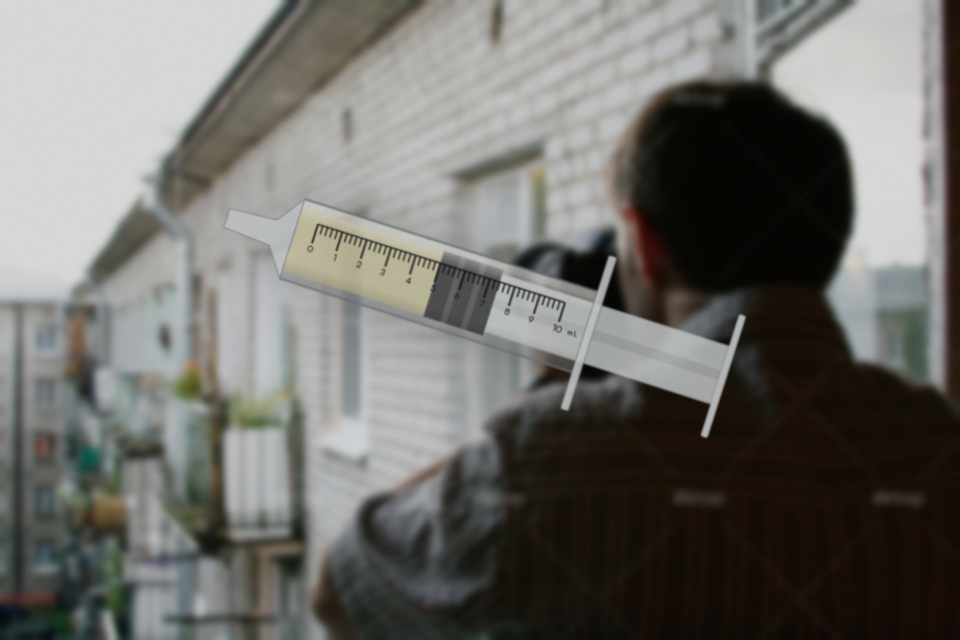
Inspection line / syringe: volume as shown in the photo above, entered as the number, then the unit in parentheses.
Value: 5 (mL)
